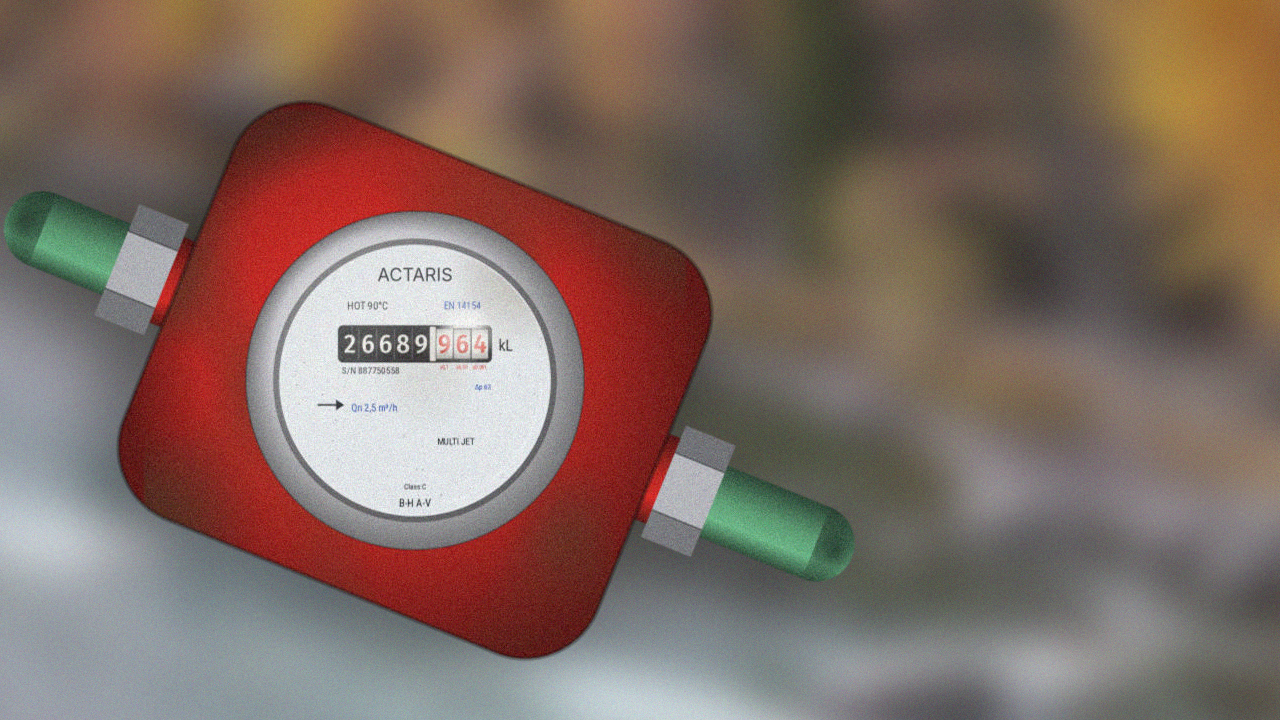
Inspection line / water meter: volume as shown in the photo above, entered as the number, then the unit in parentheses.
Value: 26689.964 (kL)
